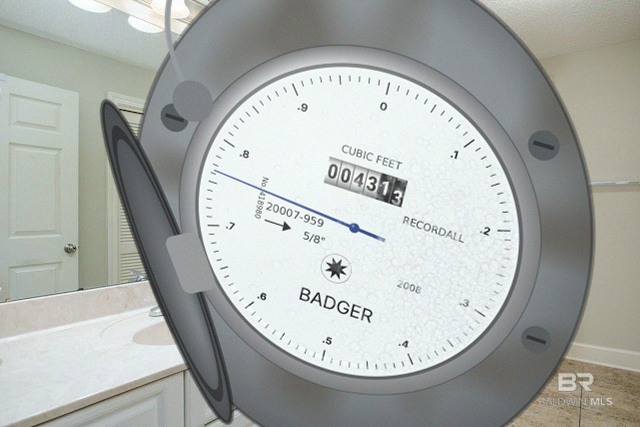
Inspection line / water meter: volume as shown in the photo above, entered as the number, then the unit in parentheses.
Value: 4312.76 (ft³)
